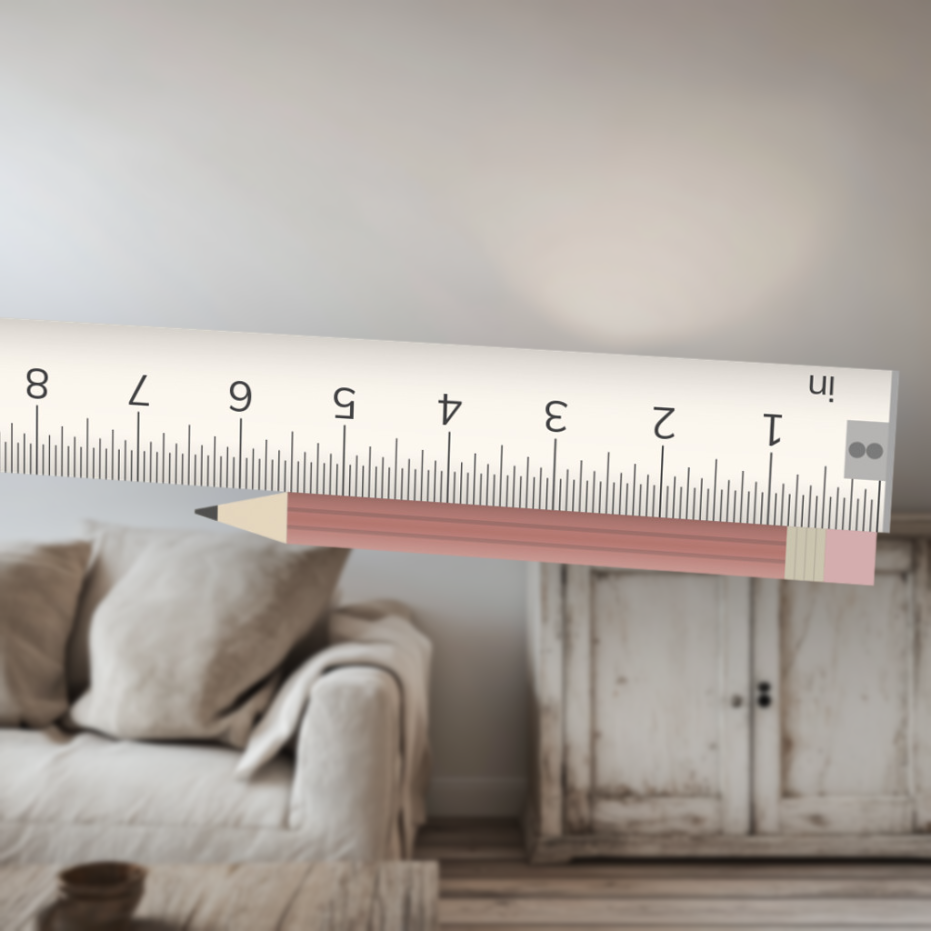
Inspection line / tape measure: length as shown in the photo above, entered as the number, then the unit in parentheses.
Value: 6.4375 (in)
